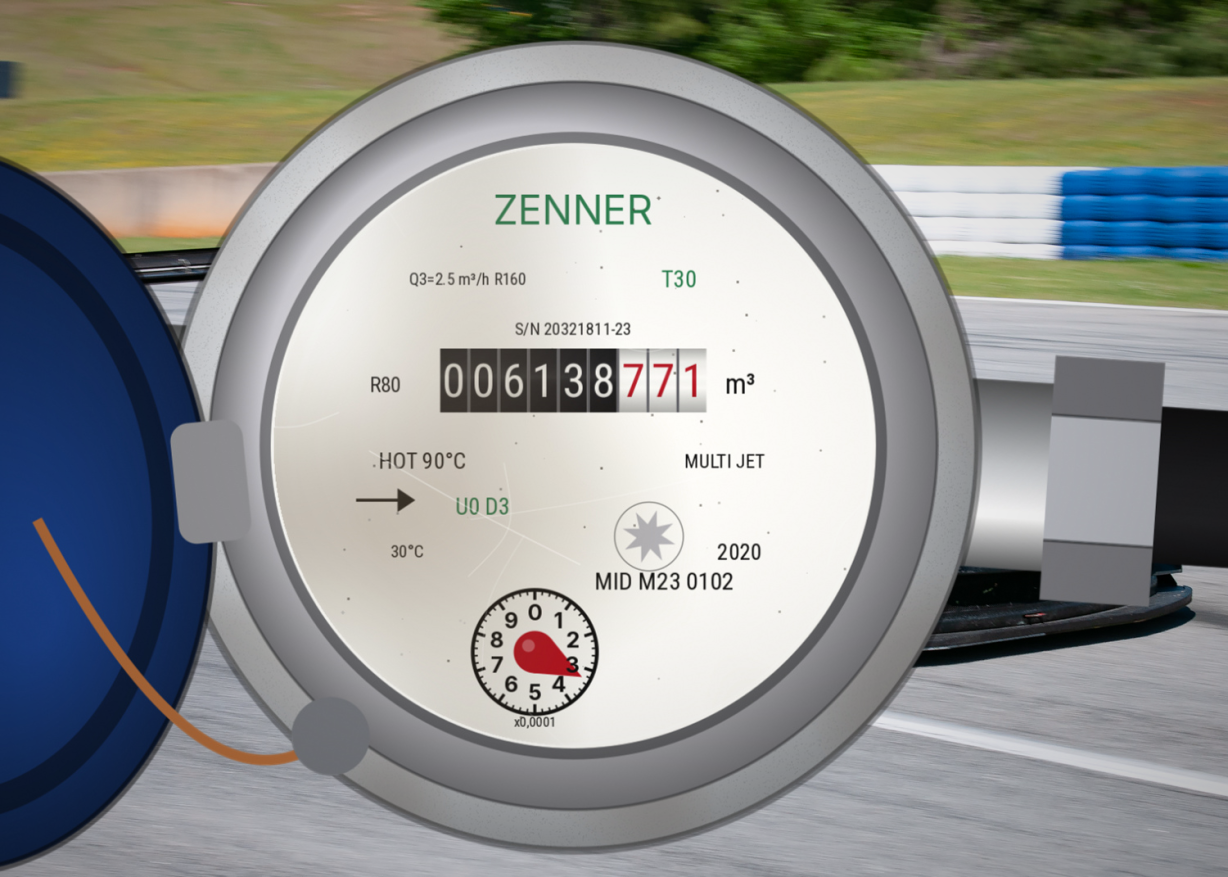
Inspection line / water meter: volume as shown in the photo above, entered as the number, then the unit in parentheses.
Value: 6138.7713 (m³)
